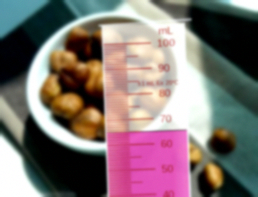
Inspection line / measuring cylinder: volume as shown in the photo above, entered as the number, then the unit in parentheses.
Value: 65 (mL)
